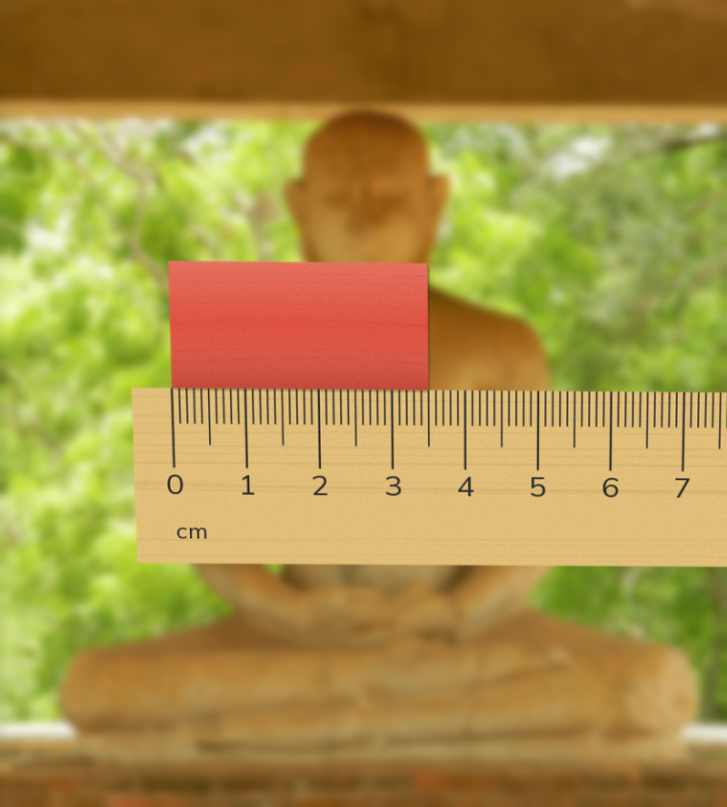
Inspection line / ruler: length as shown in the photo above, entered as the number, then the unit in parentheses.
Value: 3.5 (cm)
